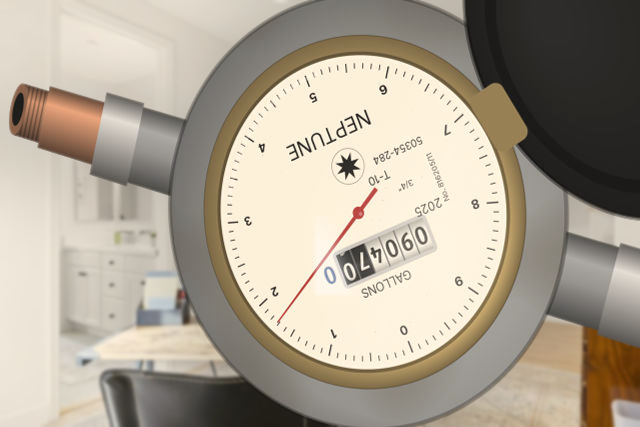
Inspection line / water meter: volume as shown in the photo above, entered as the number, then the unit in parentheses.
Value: 904701.7 (gal)
